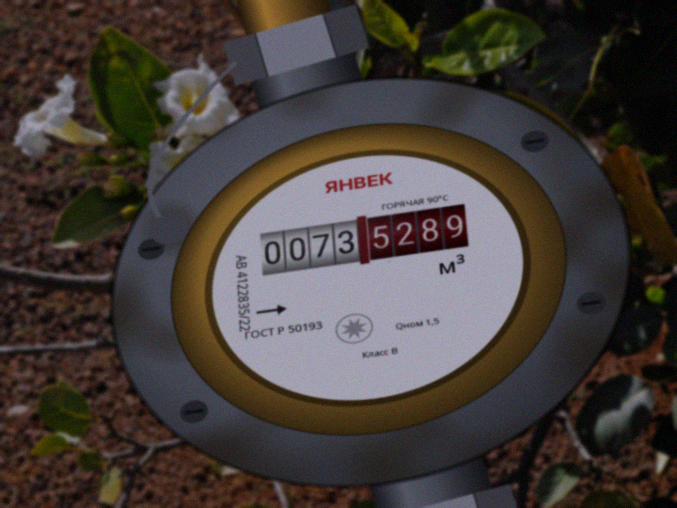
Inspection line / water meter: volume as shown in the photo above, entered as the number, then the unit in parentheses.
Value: 73.5289 (m³)
